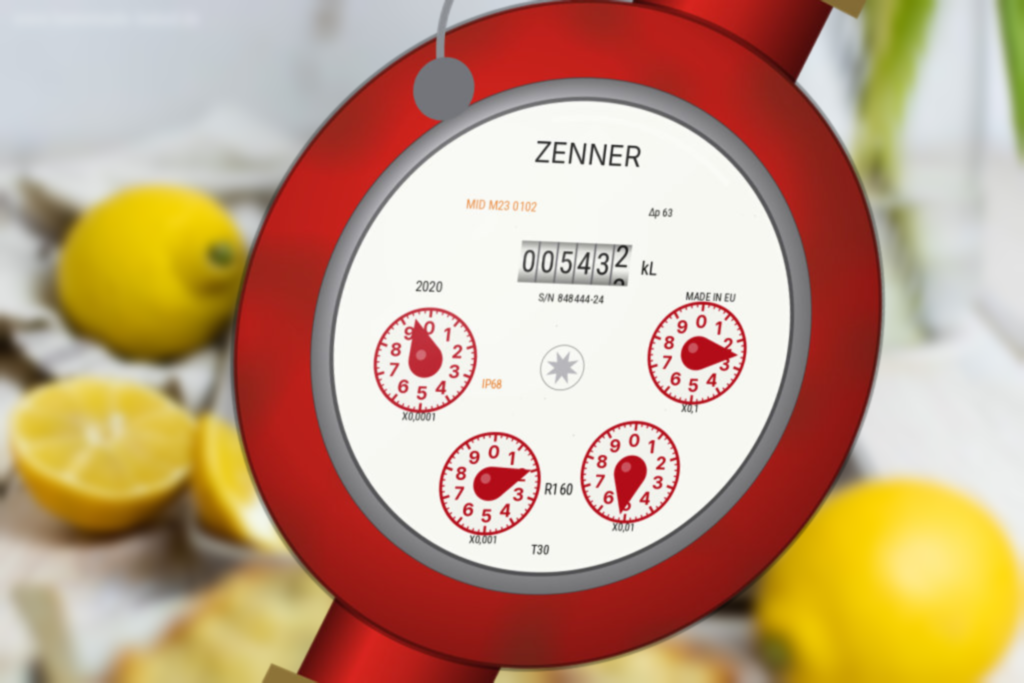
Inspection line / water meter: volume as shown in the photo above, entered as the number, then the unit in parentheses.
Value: 5432.2519 (kL)
